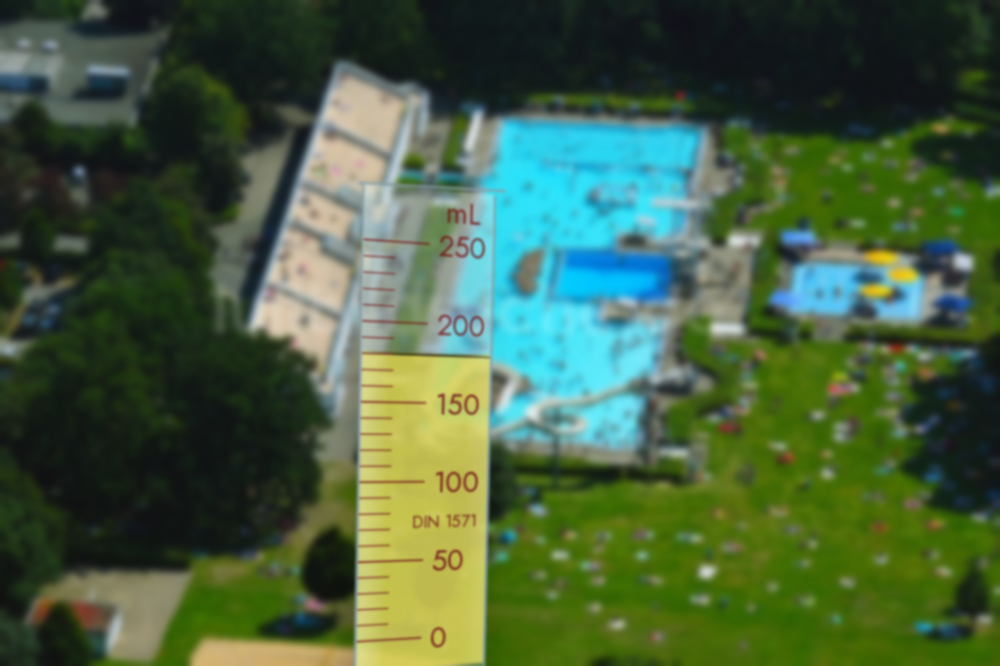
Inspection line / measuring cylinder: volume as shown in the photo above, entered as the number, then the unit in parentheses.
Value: 180 (mL)
